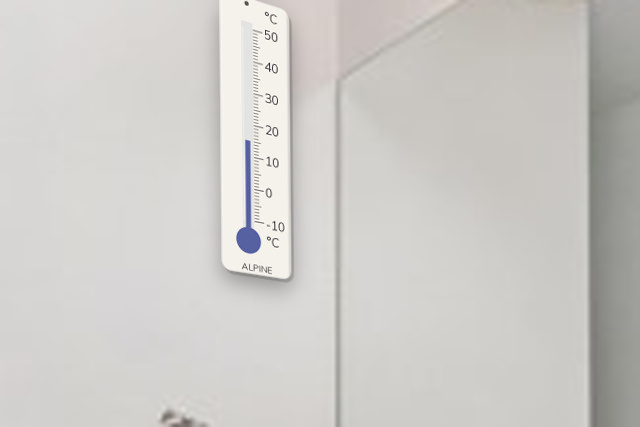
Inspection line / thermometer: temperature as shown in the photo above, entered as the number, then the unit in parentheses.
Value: 15 (°C)
